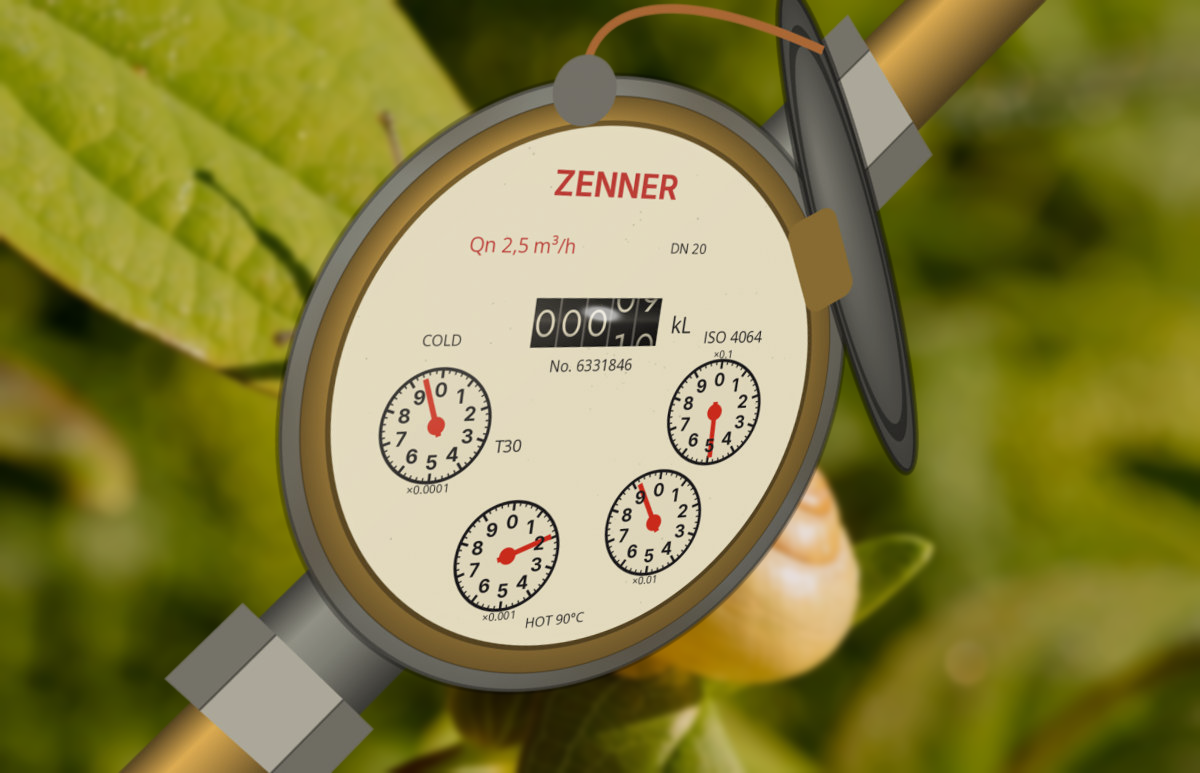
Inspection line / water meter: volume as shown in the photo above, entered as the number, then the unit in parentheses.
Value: 9.4919 (kL)
